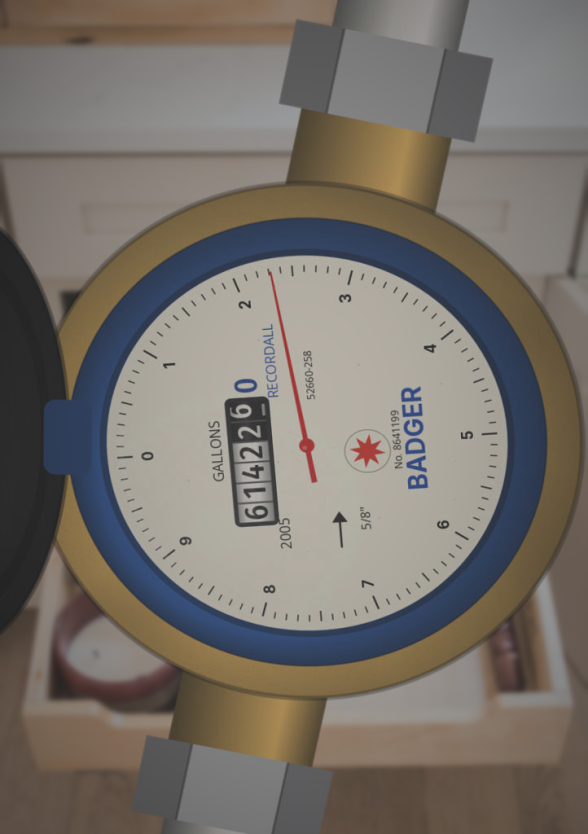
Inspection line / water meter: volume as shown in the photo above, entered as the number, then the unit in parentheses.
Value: 6142262.3 (gal)
